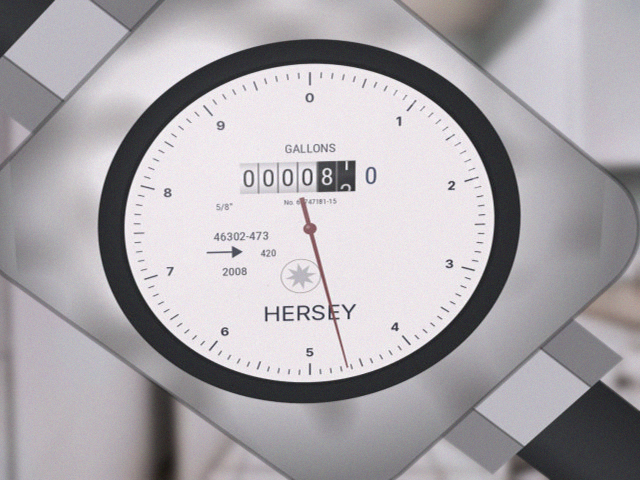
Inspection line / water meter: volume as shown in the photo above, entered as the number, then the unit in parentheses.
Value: 814.6 (gal)
